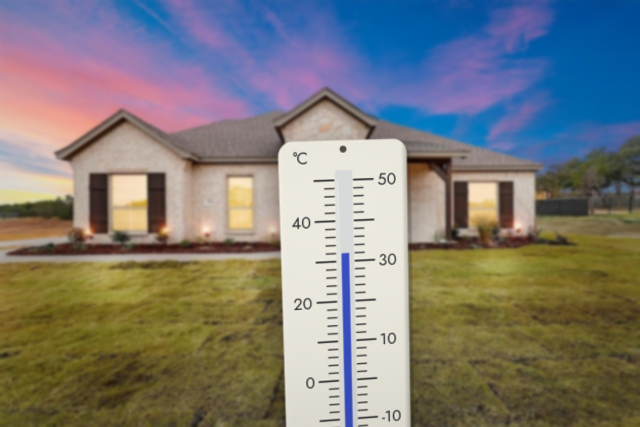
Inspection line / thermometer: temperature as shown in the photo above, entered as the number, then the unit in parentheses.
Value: 32 (°C)
